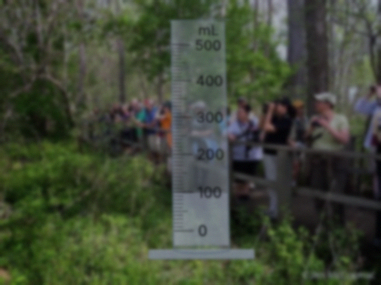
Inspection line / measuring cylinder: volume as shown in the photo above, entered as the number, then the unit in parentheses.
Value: 100 (mL)
